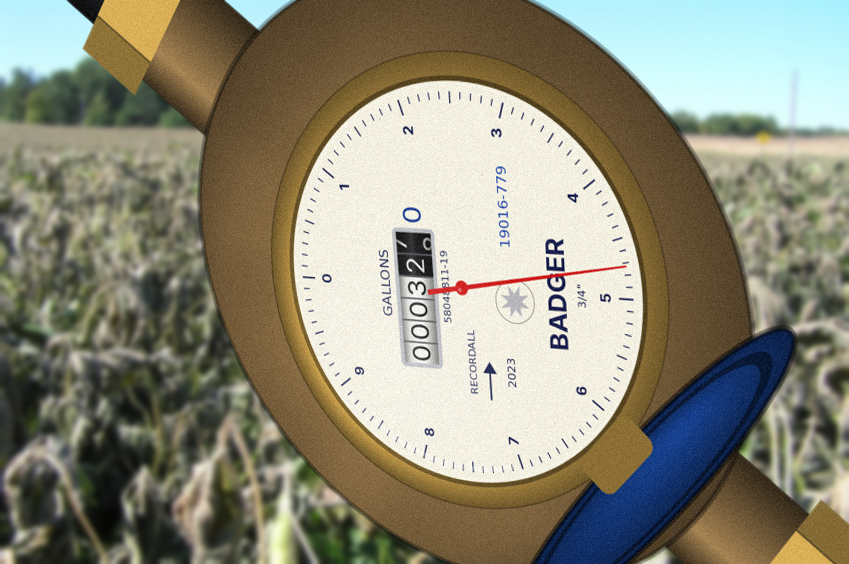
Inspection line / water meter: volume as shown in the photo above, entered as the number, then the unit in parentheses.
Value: 3274.7 (gal)
